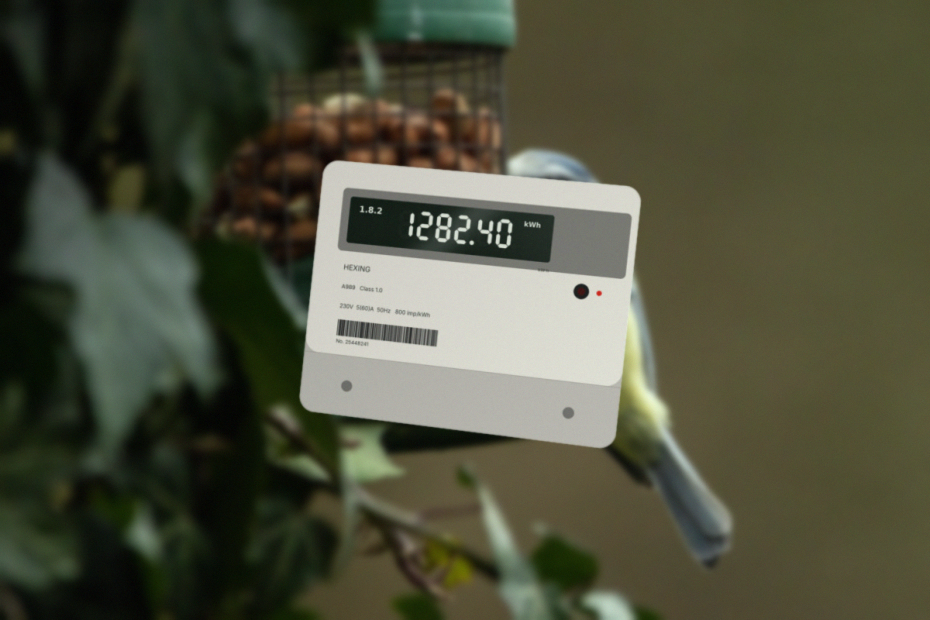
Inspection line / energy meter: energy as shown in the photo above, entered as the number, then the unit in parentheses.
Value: 1282.40 (kWh)
